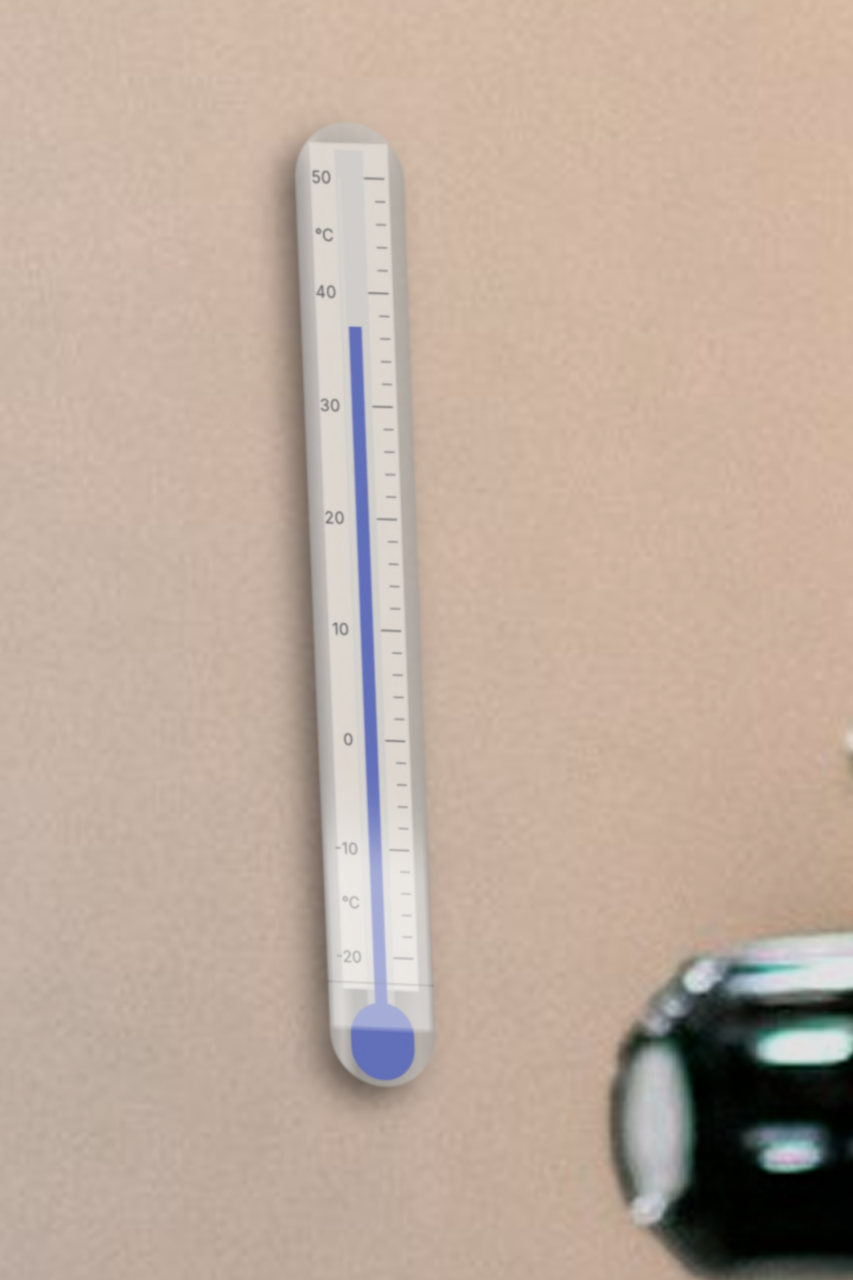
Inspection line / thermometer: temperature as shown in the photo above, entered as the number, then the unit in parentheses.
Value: 37 (°C)
